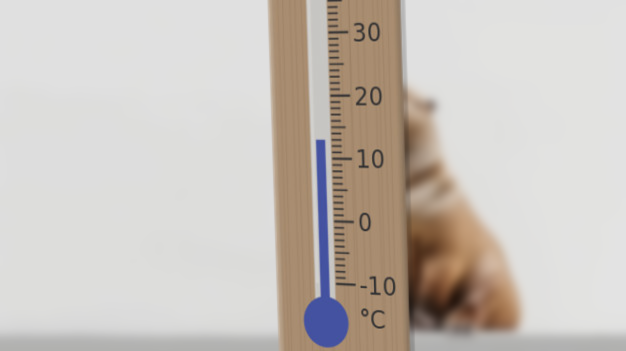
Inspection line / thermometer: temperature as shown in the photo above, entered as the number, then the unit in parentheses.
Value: 13 (°C)
